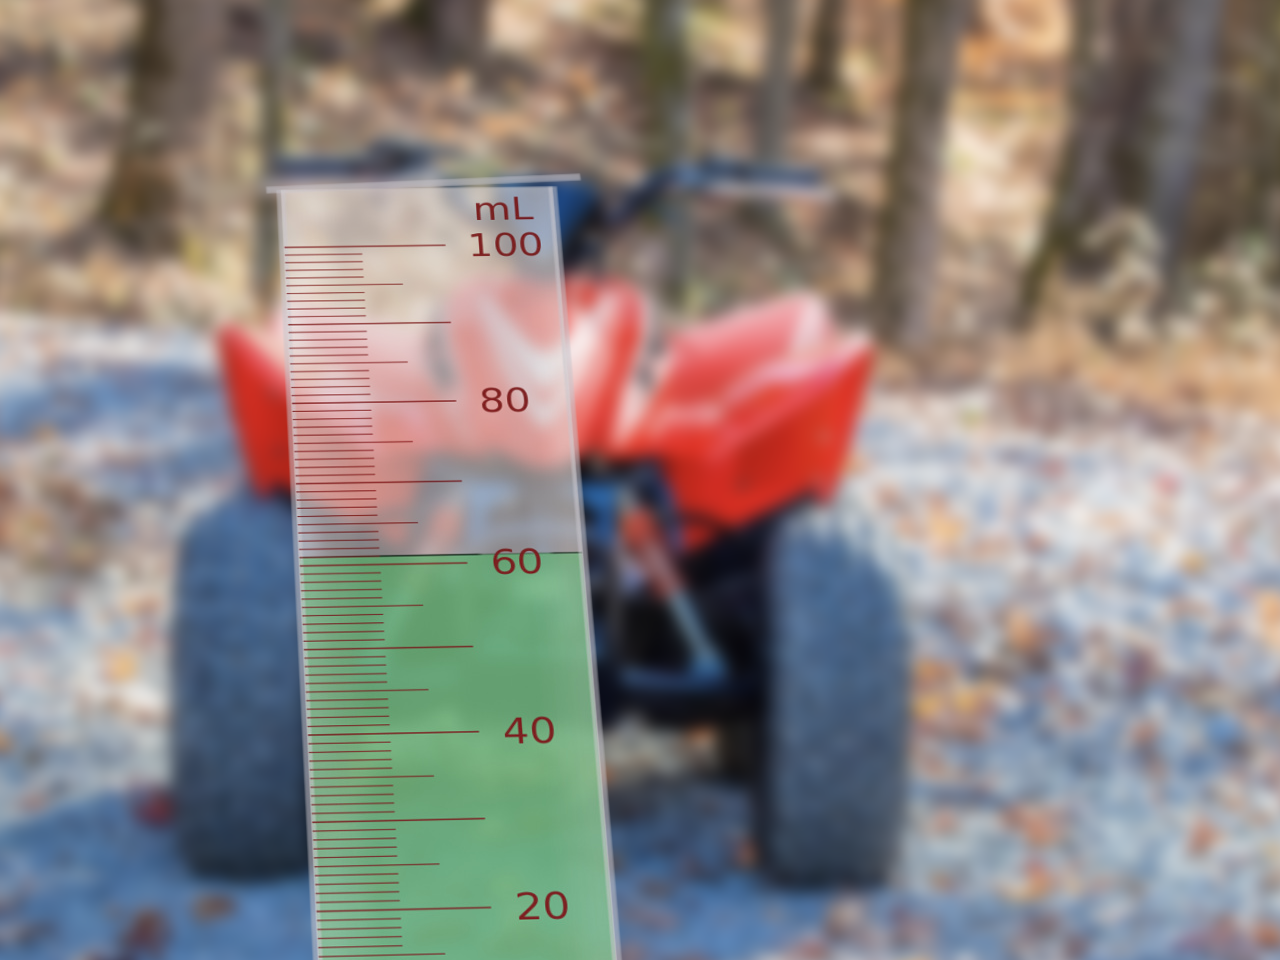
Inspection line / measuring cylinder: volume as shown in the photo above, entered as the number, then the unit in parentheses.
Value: 61 (mL)
